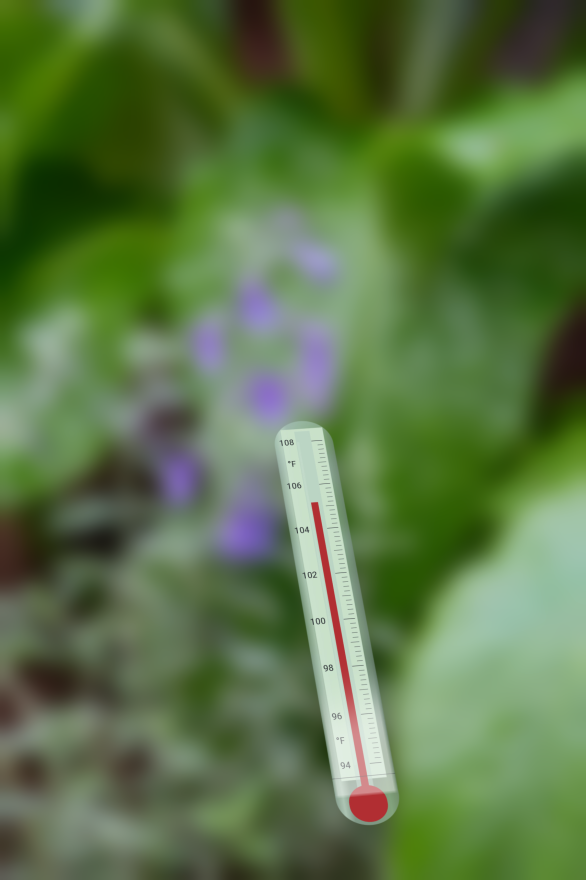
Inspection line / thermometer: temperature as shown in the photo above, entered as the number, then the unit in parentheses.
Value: 105.2 (°F)
